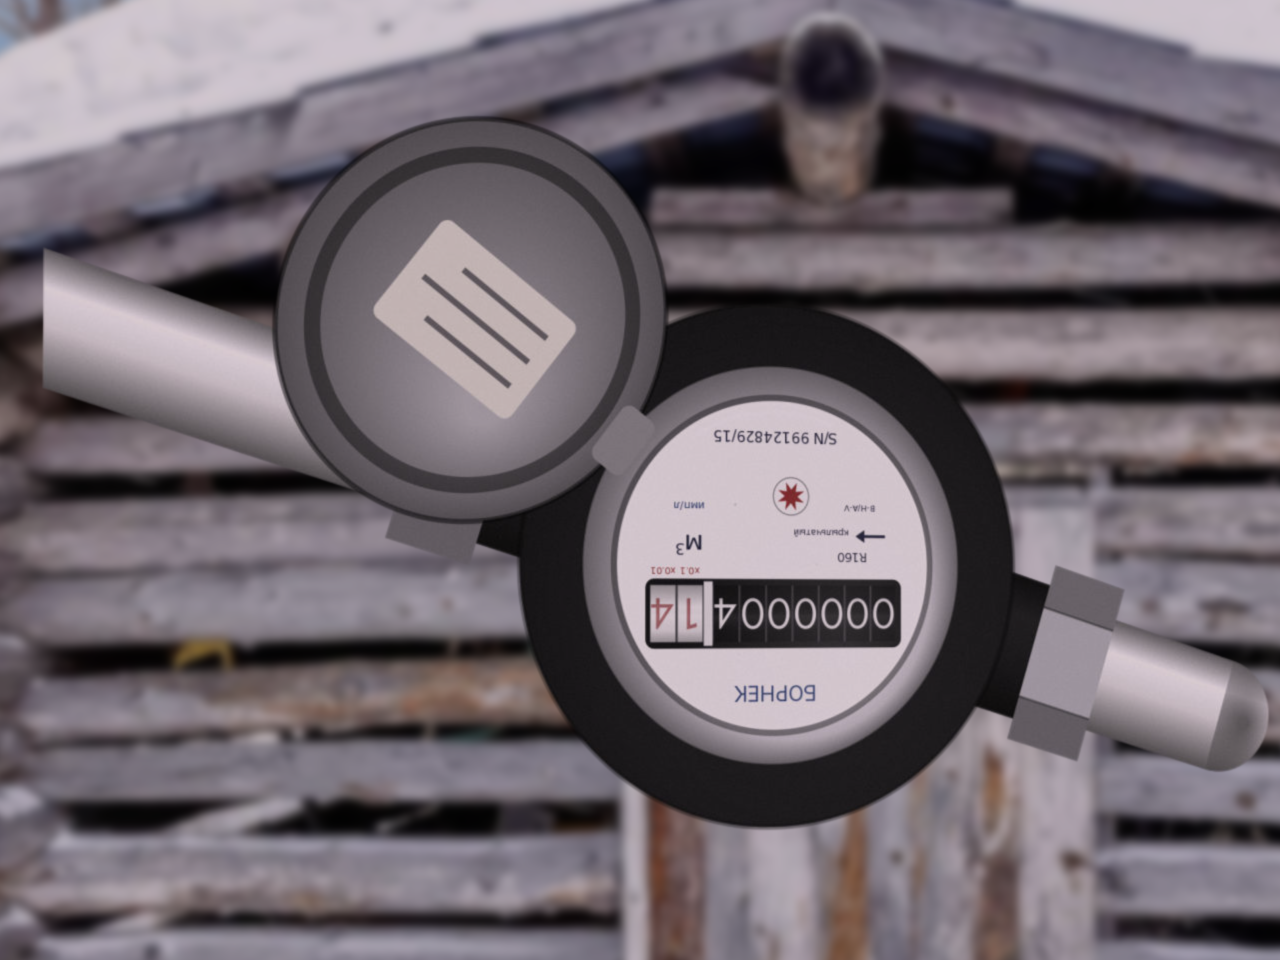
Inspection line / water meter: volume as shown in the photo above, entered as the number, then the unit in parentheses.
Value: 4.14 (m³)
